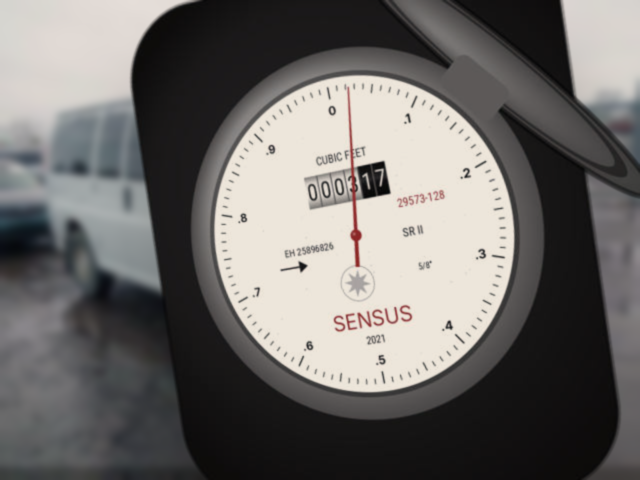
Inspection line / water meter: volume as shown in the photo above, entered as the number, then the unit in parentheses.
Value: 317.02 (ft³)
